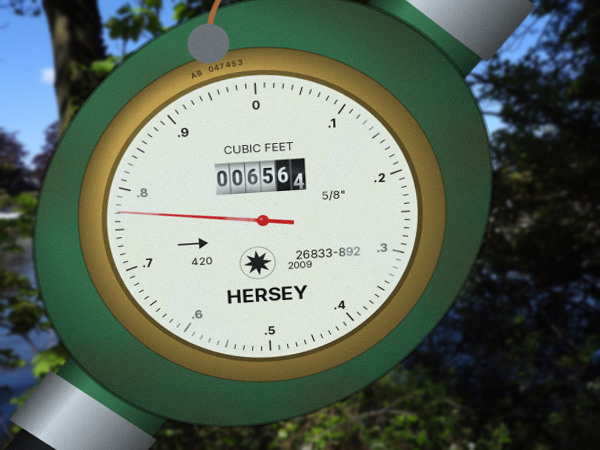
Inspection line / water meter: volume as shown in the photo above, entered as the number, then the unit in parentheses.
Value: 6563.77 (ft³)
